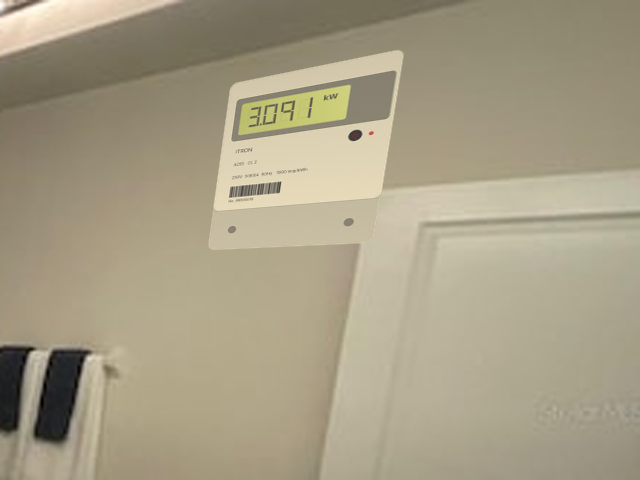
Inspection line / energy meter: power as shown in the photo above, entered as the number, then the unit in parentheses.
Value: 3.091 (kW)
